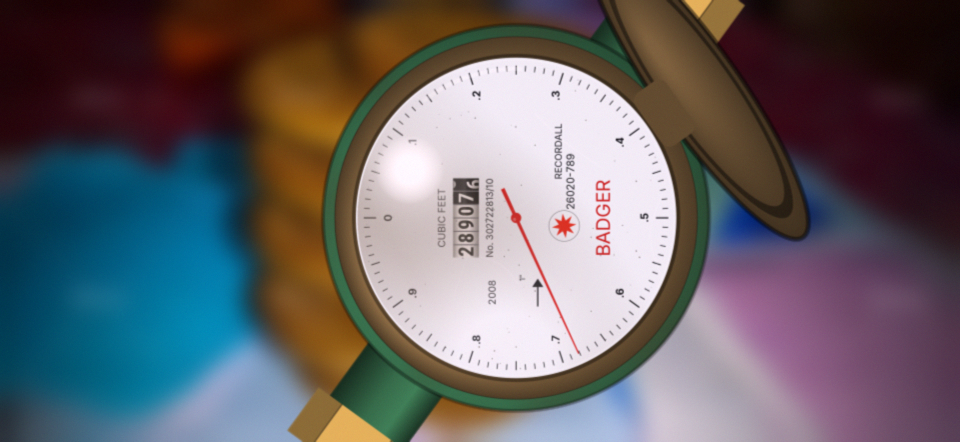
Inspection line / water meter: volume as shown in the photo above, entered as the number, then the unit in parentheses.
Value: 289075.68 (ft³)
